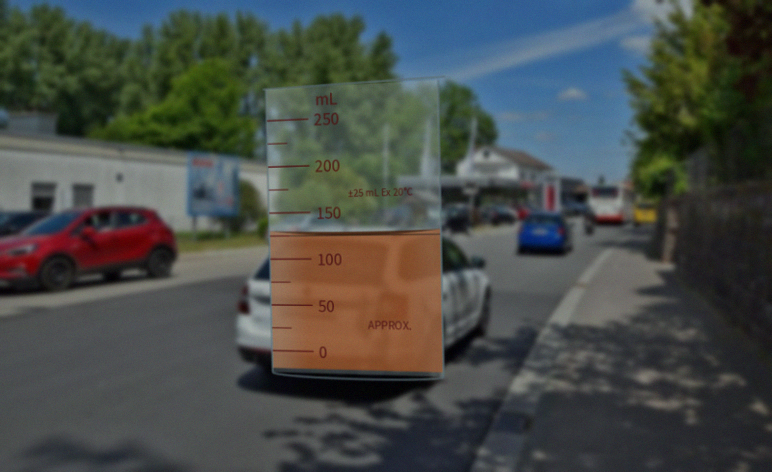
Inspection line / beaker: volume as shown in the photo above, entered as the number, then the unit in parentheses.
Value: 125 (mL)
